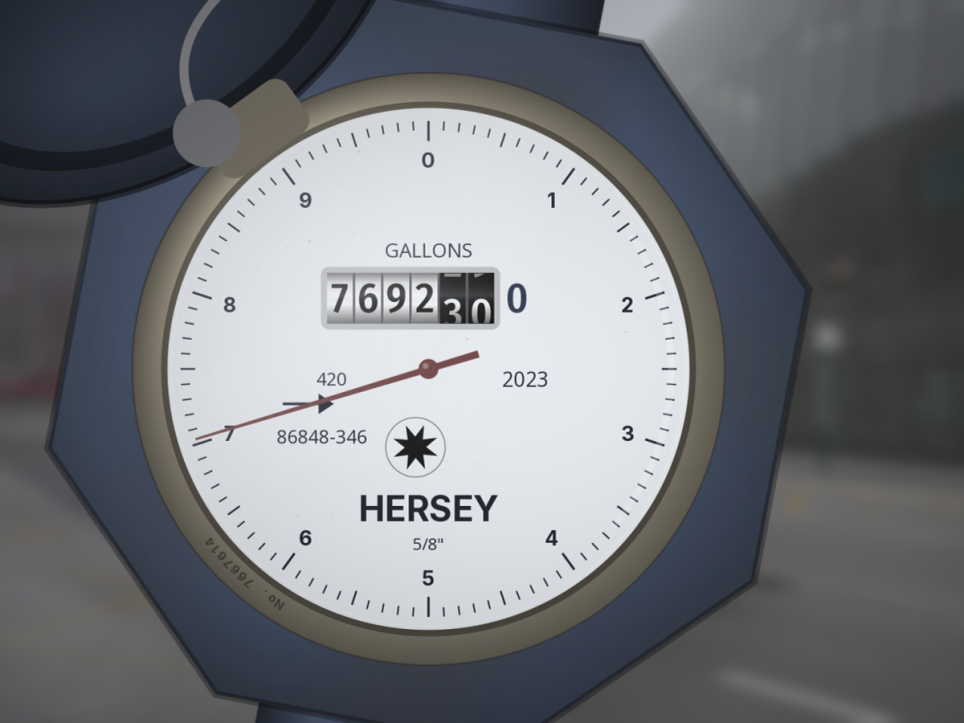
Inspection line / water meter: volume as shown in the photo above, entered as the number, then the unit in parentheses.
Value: 7692297.0 (gal)
